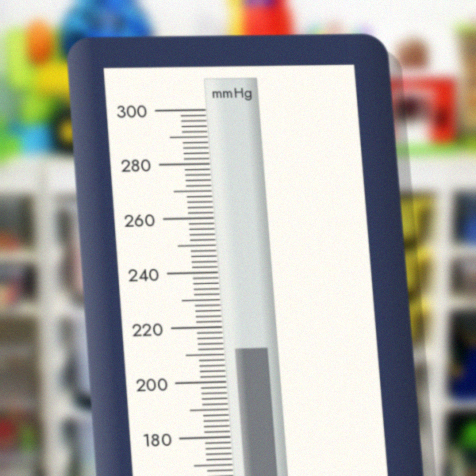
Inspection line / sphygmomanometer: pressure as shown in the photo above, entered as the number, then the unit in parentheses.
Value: 212 (mmHg)
